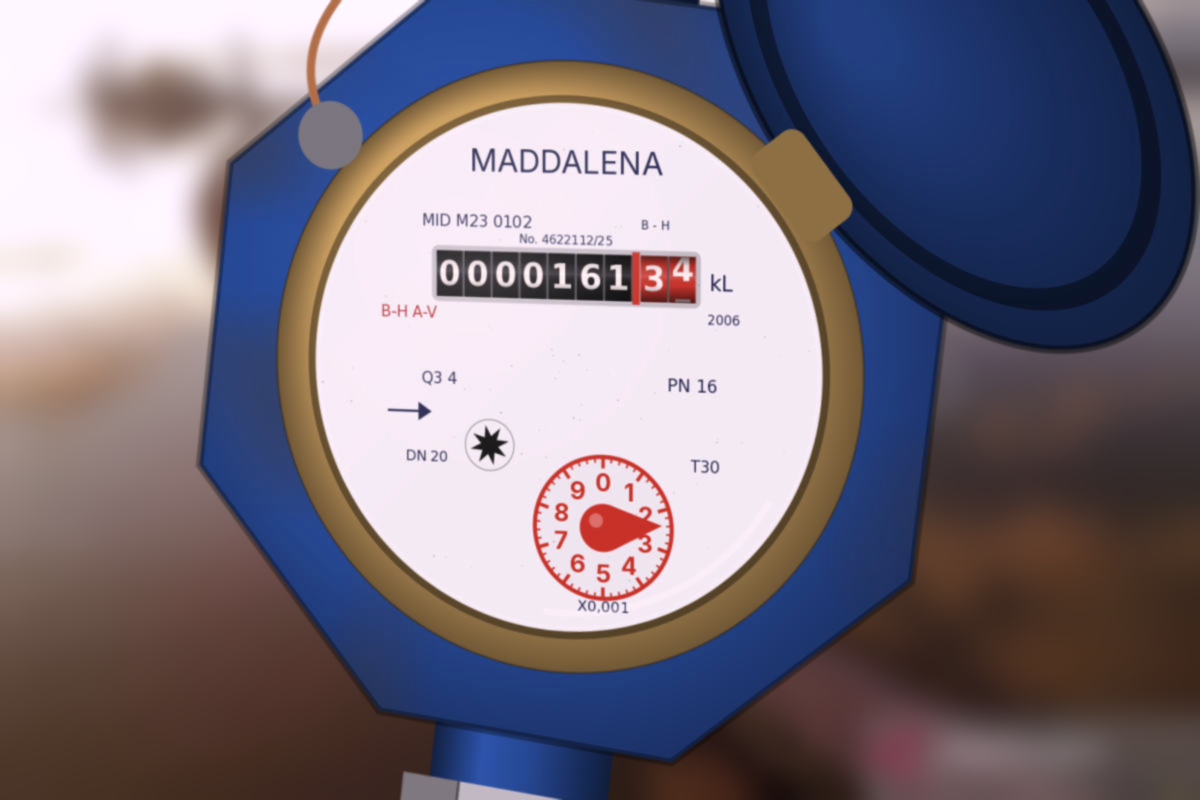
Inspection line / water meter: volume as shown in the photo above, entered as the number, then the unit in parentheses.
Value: 161.342 (kL)
